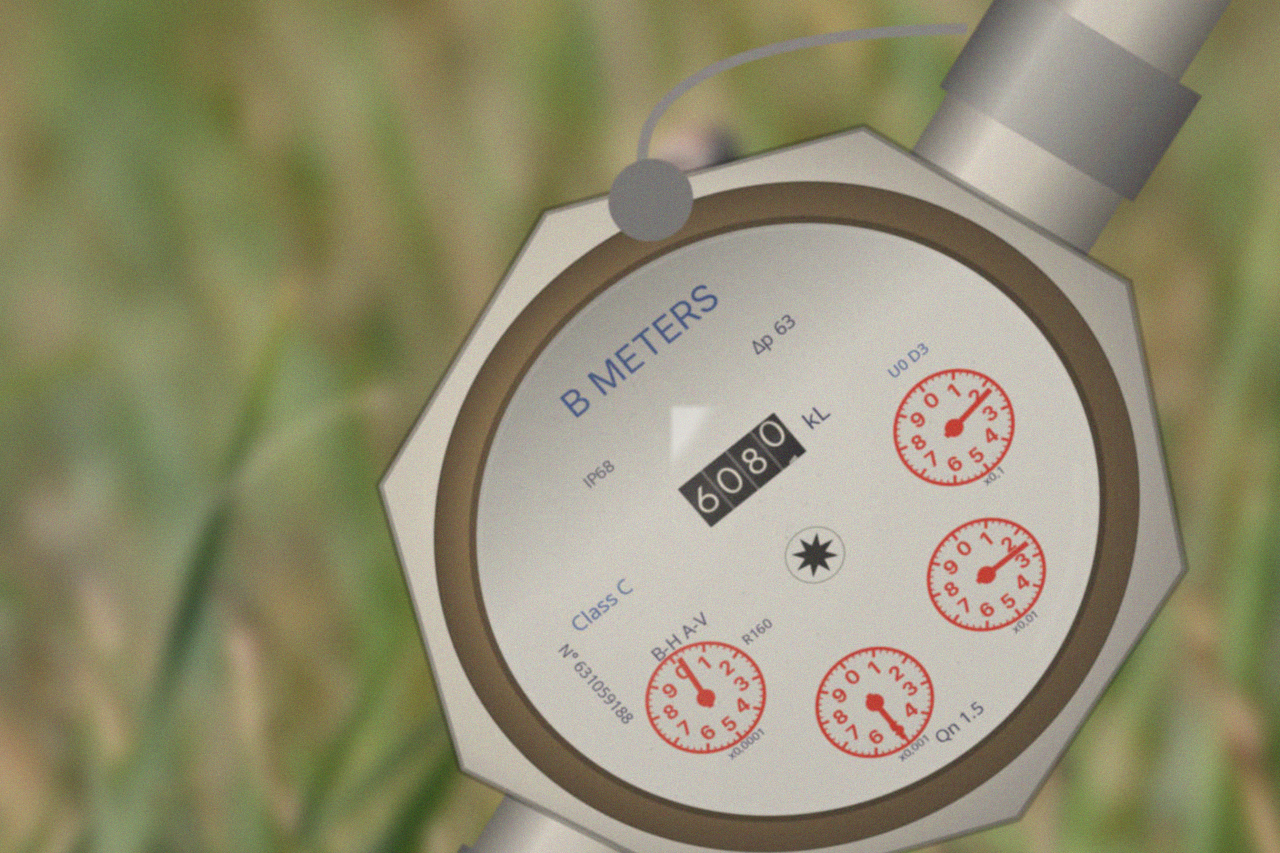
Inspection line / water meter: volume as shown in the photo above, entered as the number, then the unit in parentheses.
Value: 6080.2250 (kL)
